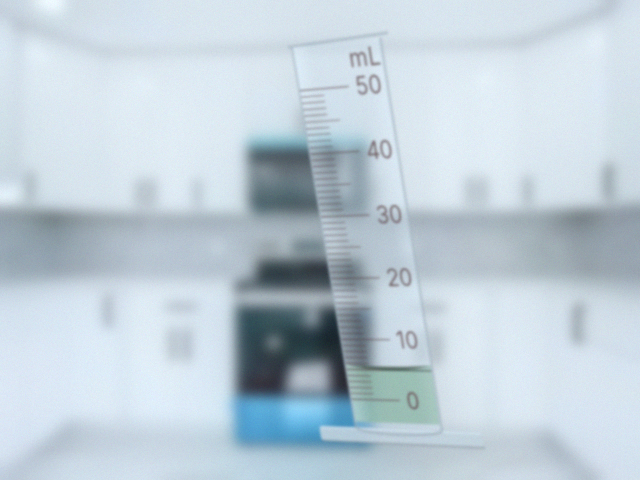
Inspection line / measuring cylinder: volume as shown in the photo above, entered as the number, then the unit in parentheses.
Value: 5 (mL)
